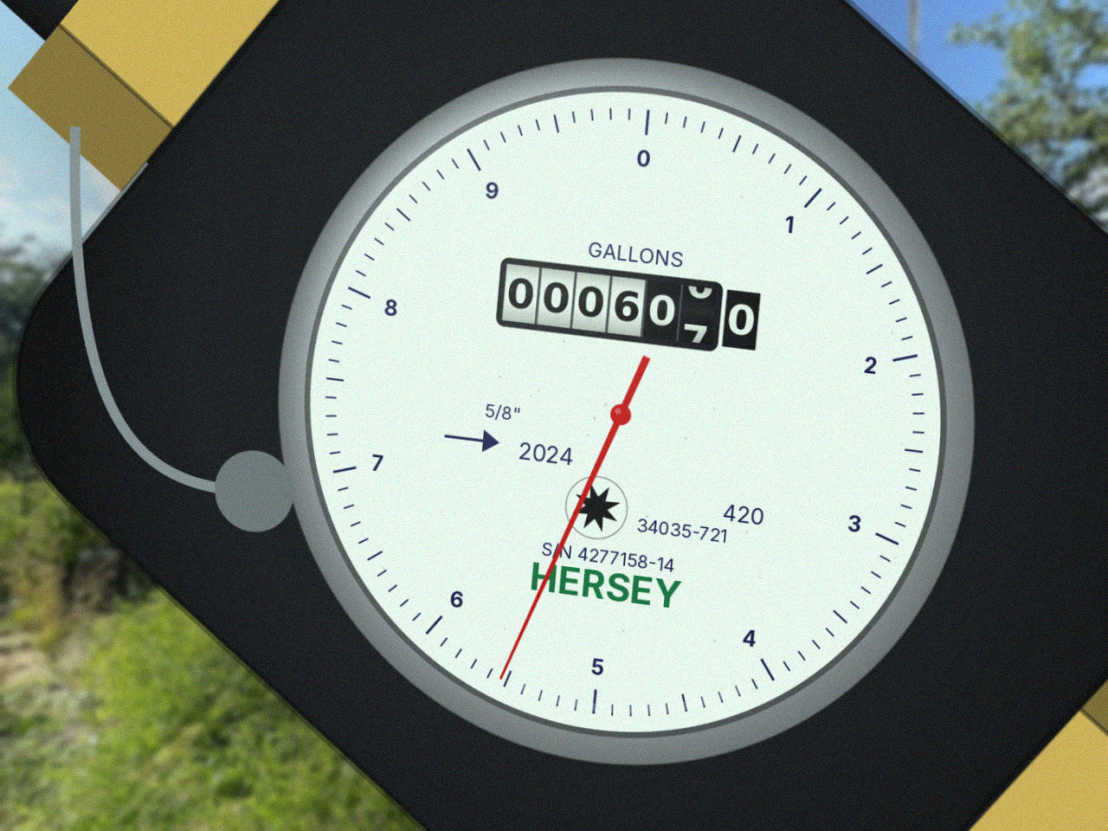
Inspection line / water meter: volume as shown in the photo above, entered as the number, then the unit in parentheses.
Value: 6065.5 (gal)
